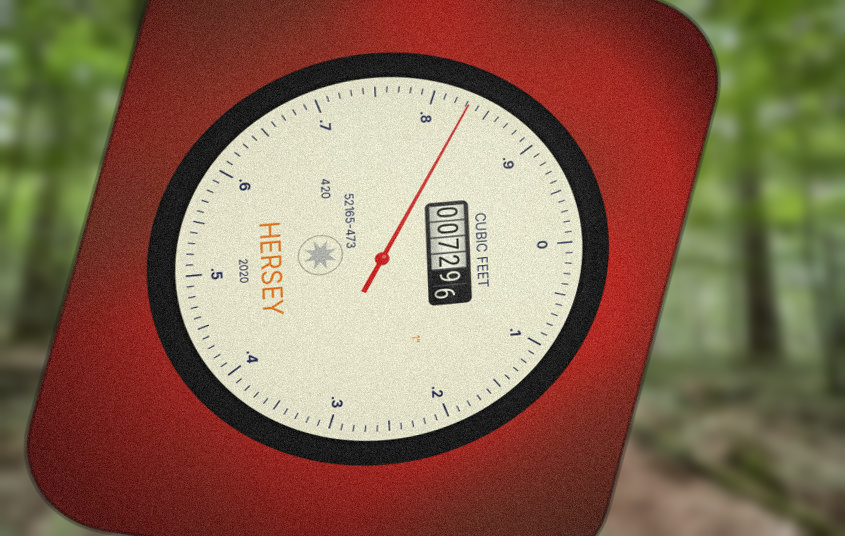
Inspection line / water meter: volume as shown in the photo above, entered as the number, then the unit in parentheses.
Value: 7295.83 (ft³)
